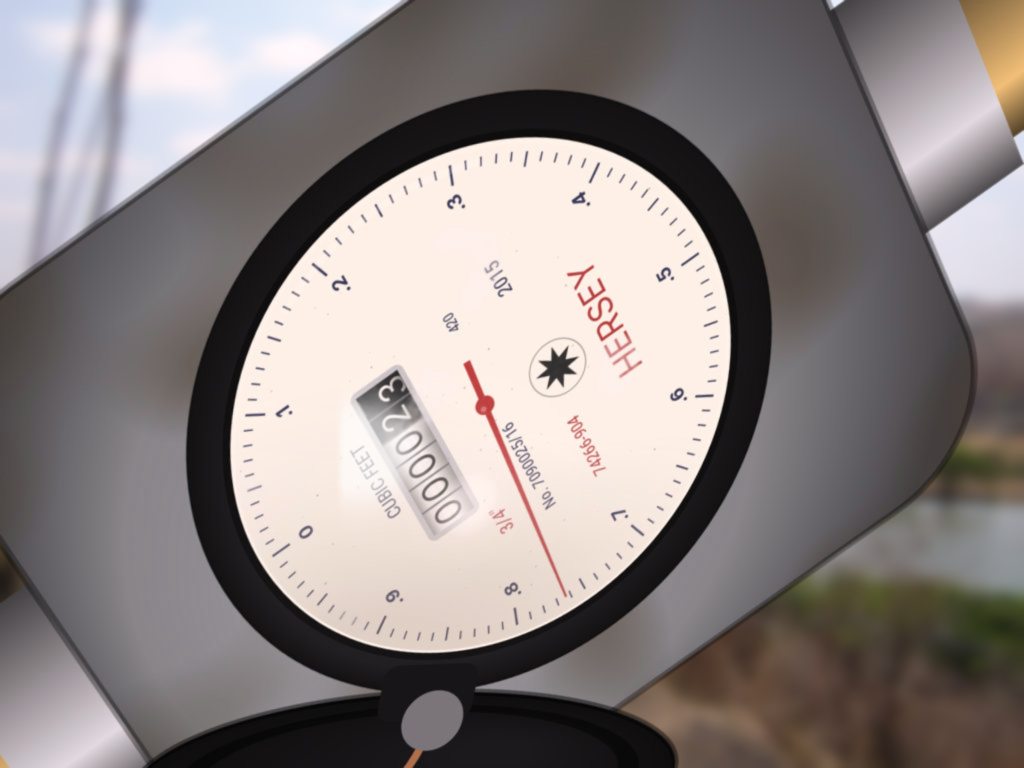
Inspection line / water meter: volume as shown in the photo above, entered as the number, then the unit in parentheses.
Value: 22.76 (ft³)
